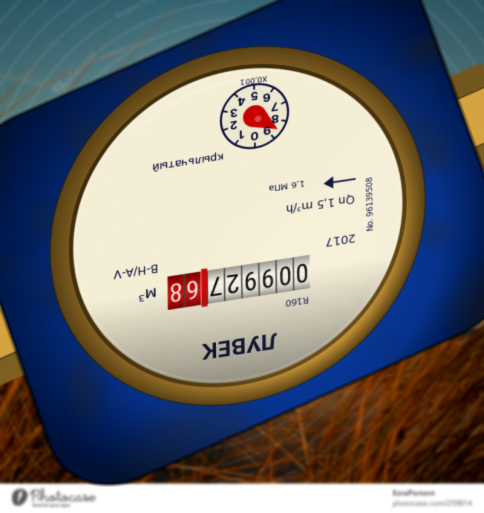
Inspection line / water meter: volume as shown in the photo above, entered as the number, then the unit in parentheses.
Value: 9927.688 (m³)
